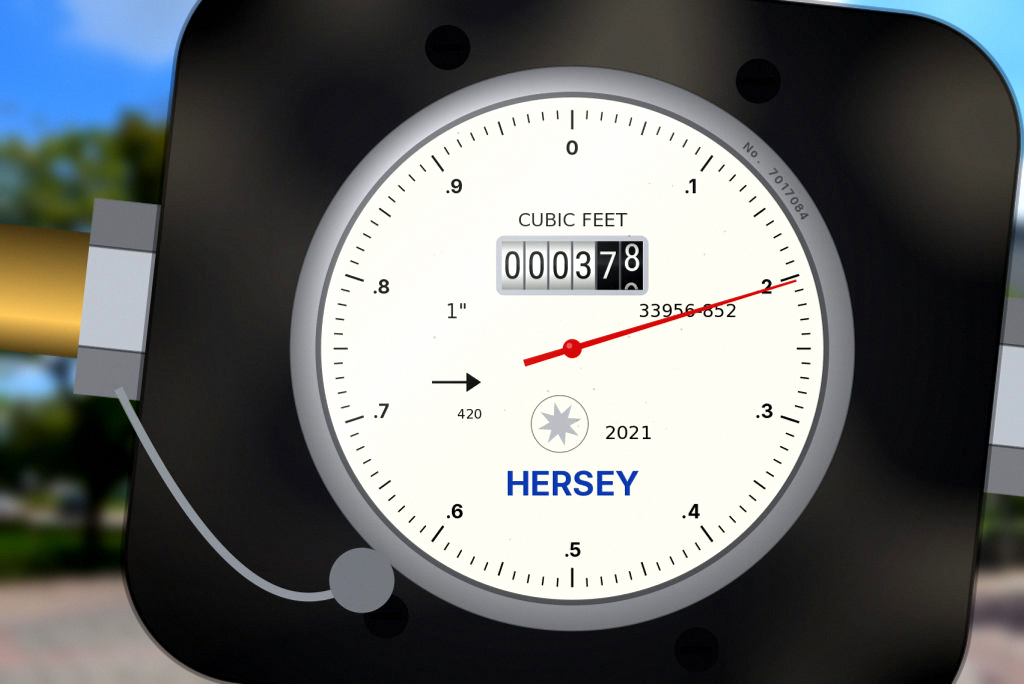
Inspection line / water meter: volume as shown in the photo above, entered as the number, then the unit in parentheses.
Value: 378.20 (ft³)
